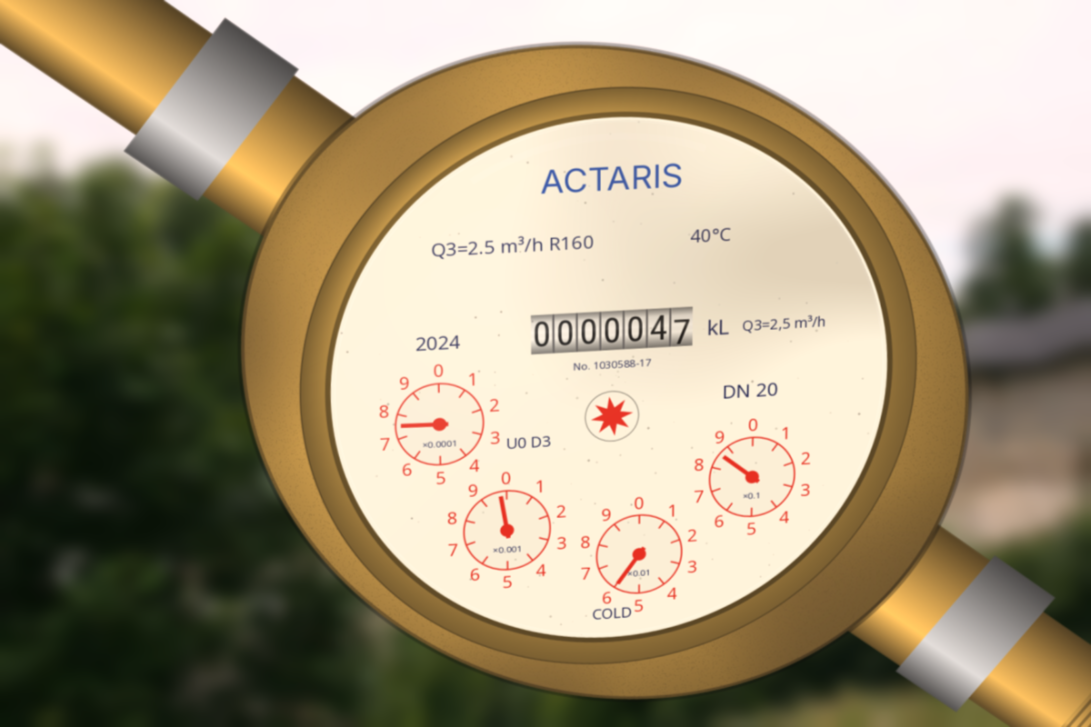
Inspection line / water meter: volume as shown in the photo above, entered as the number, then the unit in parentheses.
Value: 46.8597 (kL)
